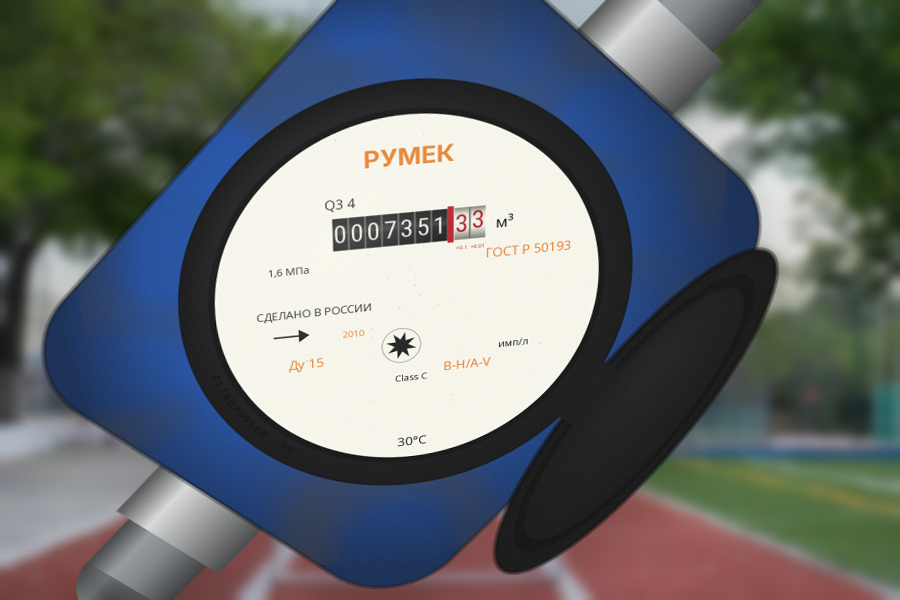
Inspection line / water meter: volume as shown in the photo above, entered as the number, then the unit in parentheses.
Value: 7351.33 (m³)
